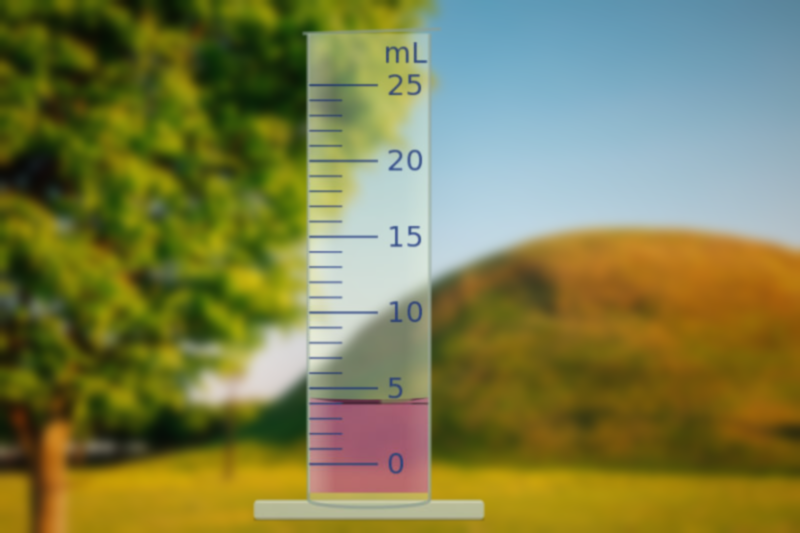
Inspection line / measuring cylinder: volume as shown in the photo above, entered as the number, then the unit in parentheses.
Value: 4 (mL)
